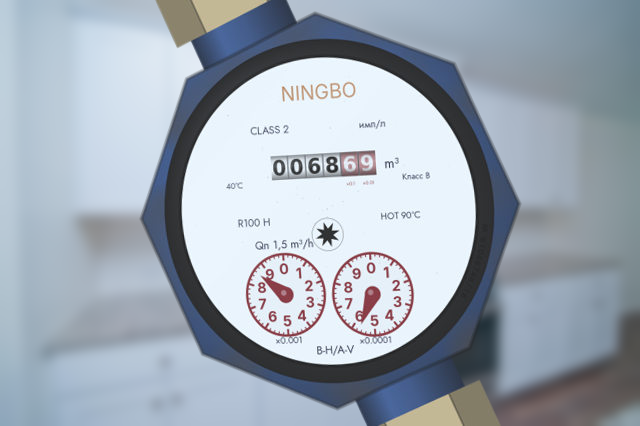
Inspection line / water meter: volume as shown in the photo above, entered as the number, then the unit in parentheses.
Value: 68.6985 (m³)
